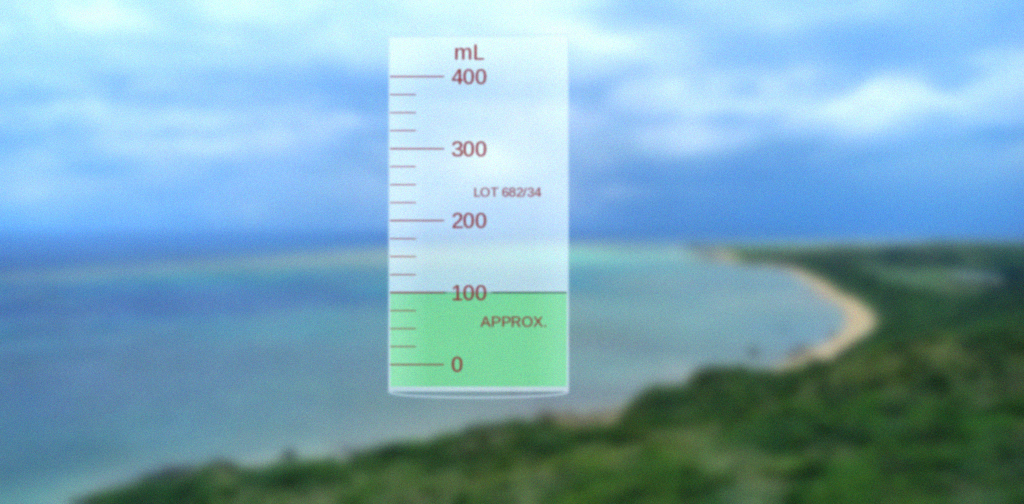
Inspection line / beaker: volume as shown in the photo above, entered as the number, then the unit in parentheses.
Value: 100 (mL)
